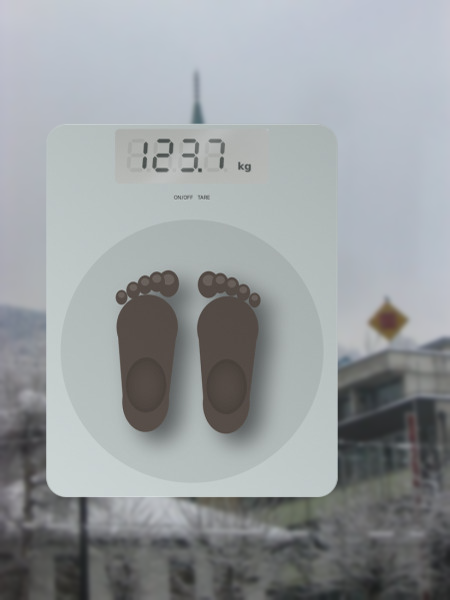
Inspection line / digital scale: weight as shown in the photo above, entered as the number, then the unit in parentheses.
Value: 123.7 (kg)
